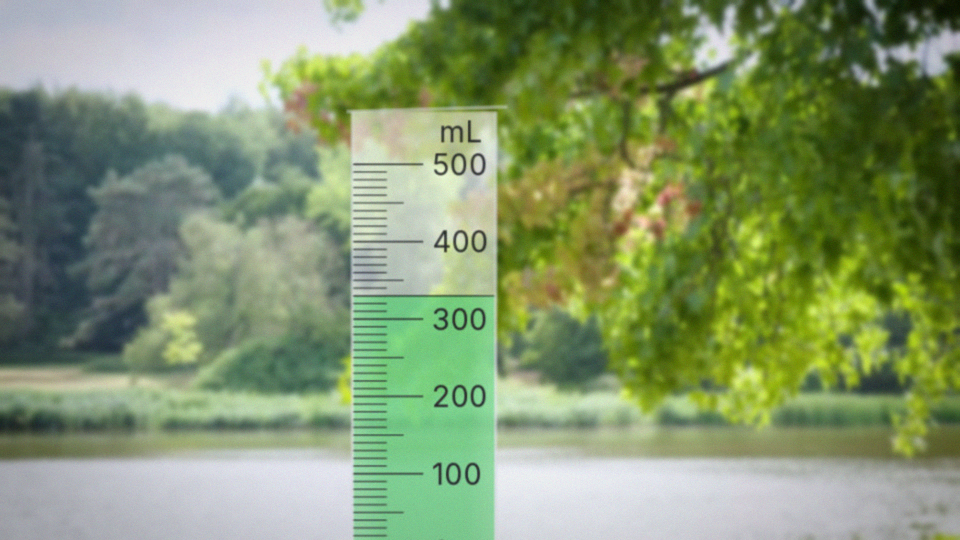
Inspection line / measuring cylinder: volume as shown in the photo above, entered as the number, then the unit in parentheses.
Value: 330 (mL)
